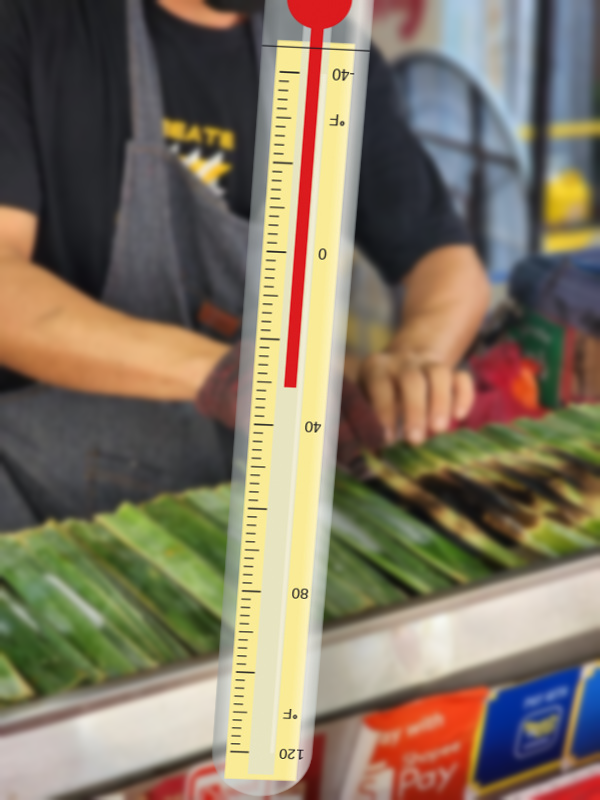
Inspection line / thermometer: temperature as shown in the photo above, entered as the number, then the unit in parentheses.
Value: 31 (°F)
